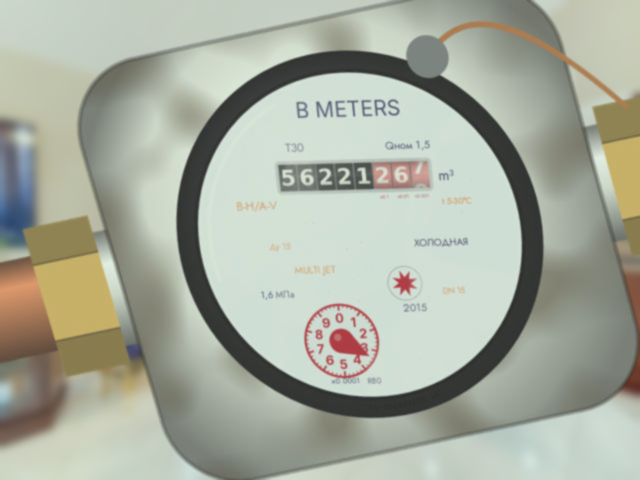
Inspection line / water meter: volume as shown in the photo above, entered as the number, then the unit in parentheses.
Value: 56221.2673 (m³)
